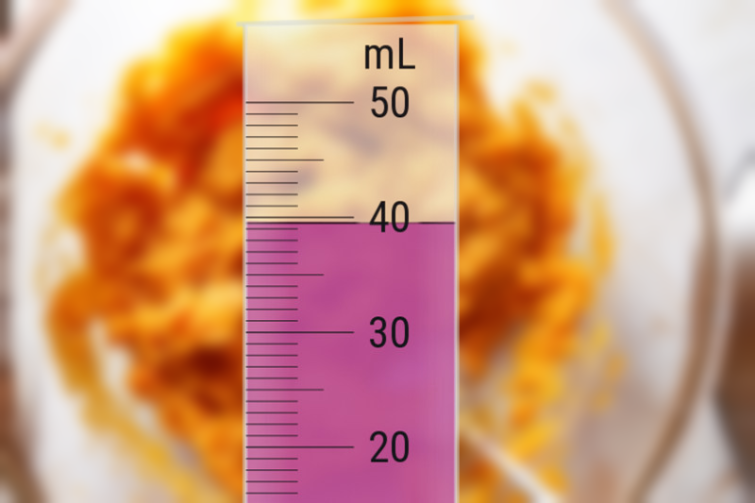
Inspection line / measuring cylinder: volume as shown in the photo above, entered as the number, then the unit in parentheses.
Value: 39.5 (mL)
